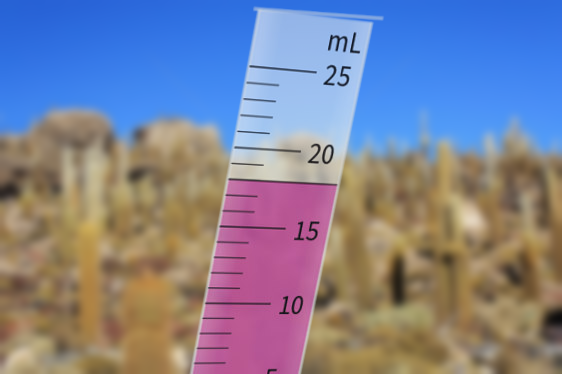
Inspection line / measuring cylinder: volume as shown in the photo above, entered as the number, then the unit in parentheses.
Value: 18 (mL)
